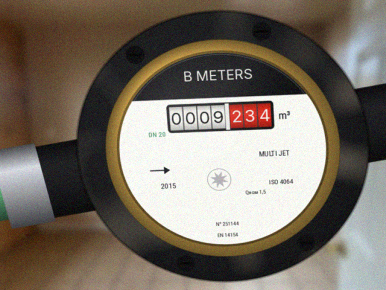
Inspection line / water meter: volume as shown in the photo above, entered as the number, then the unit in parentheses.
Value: 9.234 (m³)
